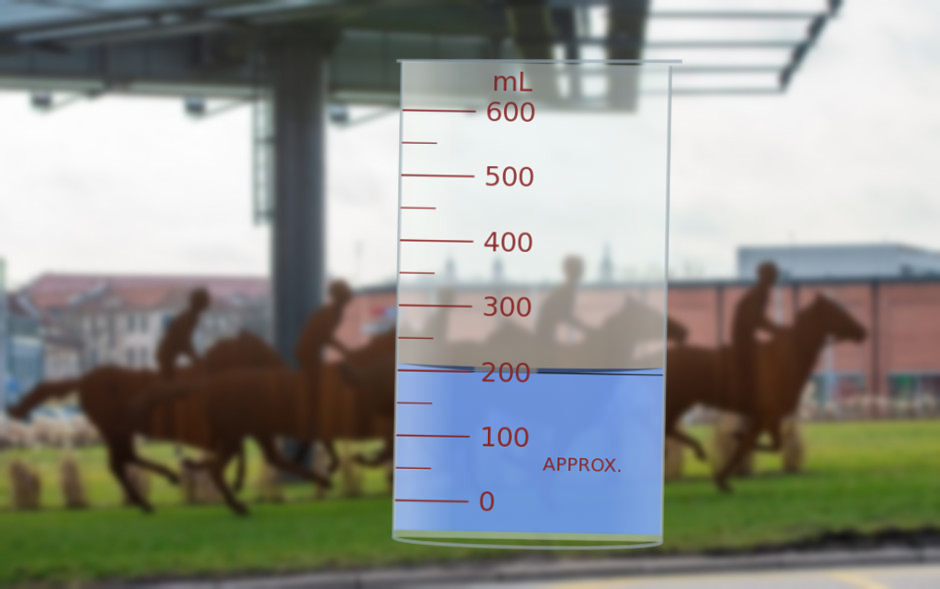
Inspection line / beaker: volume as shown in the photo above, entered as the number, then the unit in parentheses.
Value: 200 (mL)
